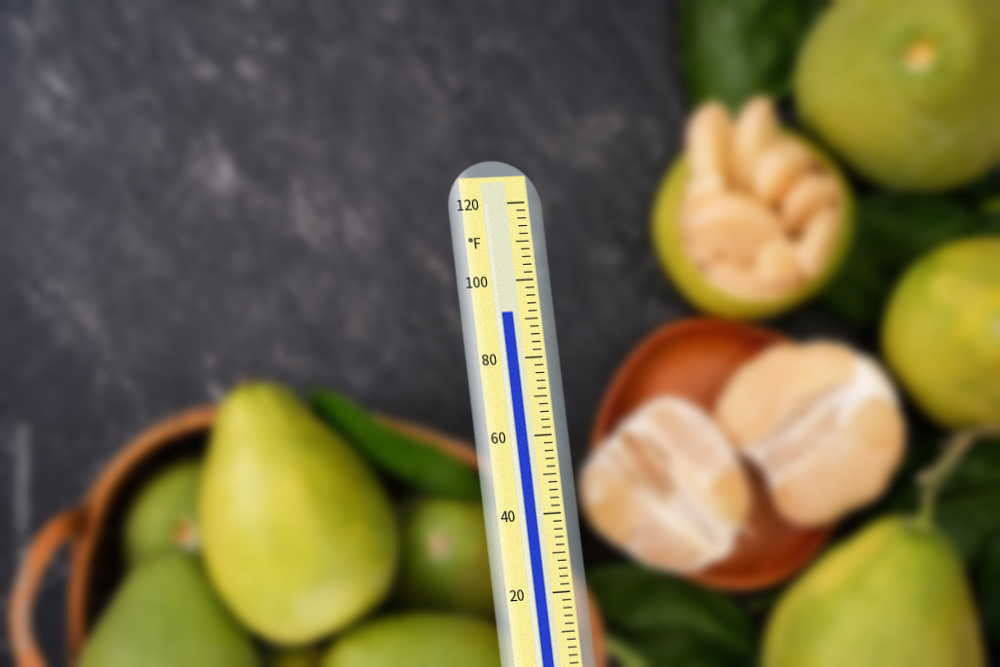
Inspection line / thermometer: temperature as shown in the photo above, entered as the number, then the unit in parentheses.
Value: 92 (°F)
